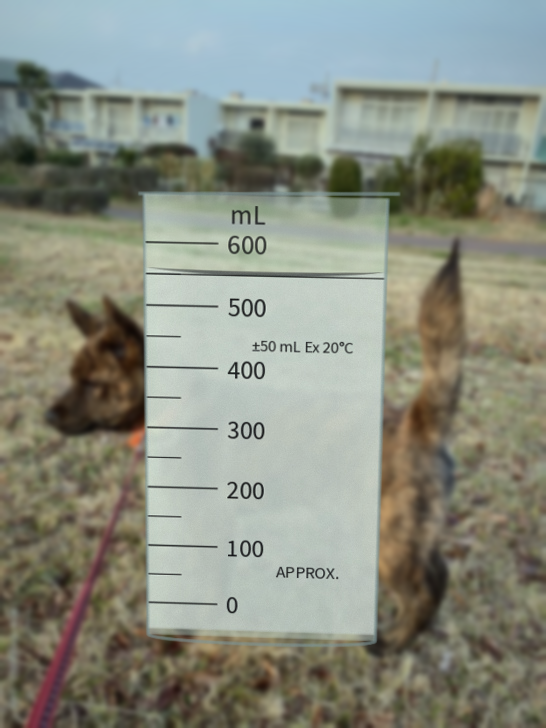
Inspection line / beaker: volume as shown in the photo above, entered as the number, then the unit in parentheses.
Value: 550 (mL)
